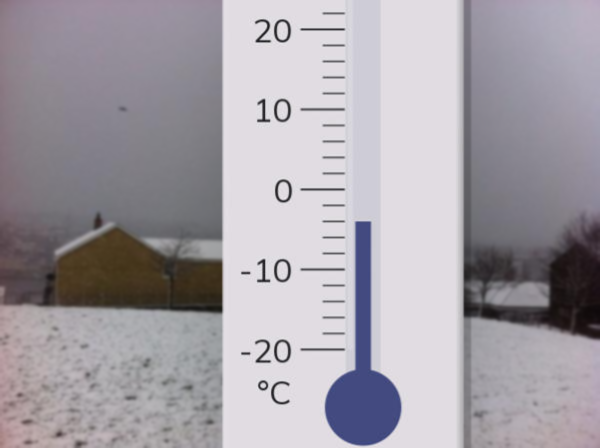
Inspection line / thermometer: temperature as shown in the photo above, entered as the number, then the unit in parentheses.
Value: -4 (°C)
